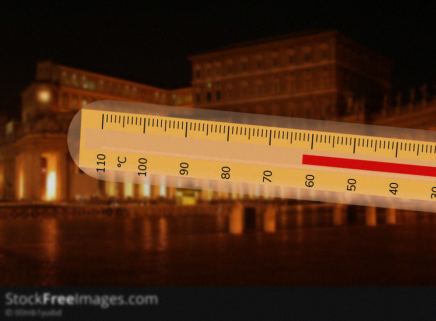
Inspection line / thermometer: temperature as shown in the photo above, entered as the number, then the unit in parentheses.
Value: 62 (°C)
